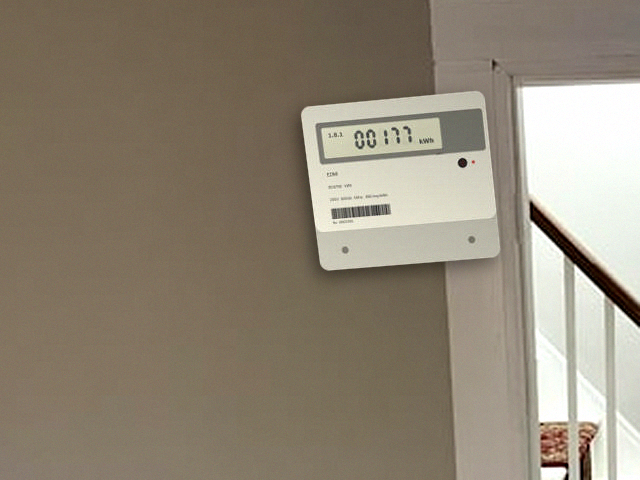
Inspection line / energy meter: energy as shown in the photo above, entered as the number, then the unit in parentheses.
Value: 177 (kWh)
